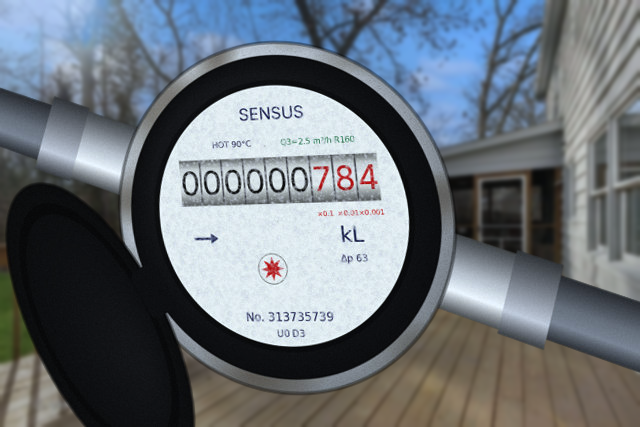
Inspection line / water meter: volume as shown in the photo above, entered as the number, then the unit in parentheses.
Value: 0.784 (kL)
